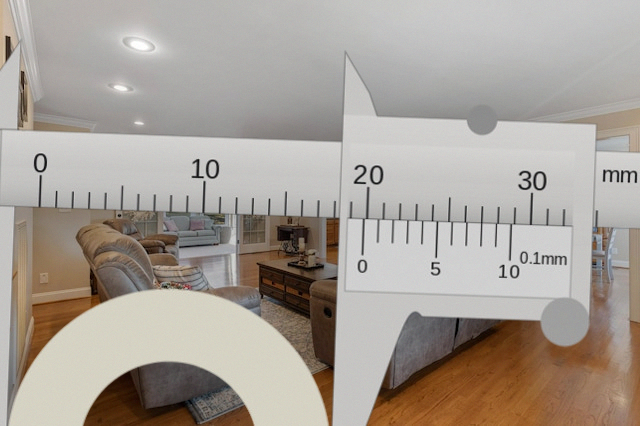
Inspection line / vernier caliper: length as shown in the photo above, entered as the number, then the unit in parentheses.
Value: 19.8 (mm)
